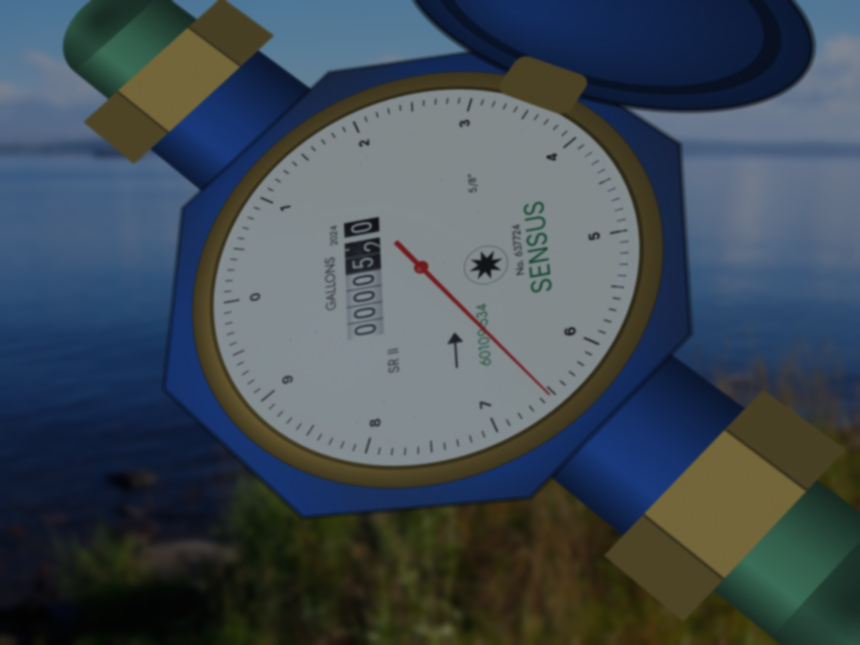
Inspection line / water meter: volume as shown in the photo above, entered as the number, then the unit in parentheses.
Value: 516.5 (gal)
